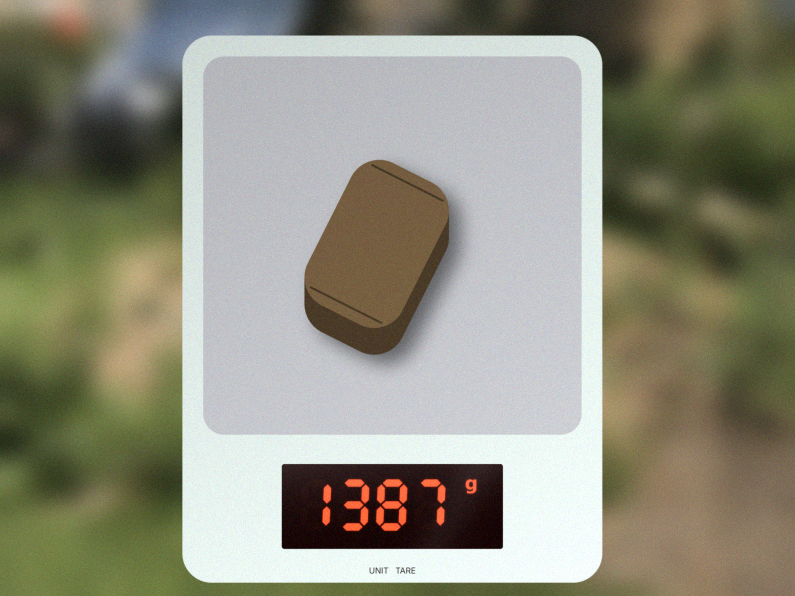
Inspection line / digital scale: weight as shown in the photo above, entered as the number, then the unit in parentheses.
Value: 1387 (g)
